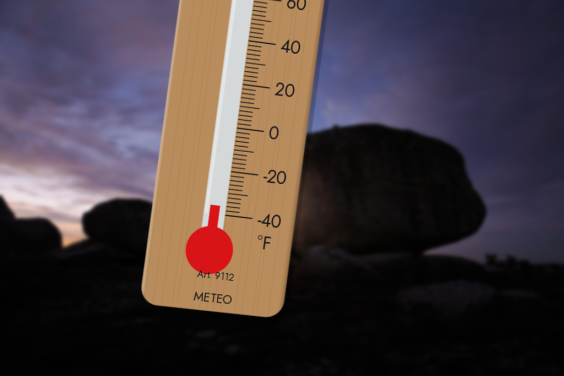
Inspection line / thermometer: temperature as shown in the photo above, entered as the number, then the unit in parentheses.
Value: -36 (°F)
